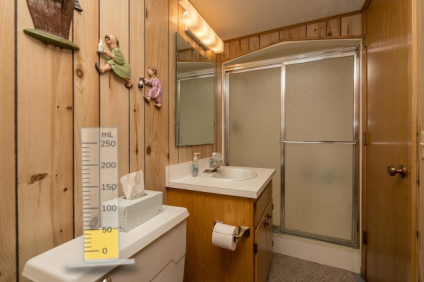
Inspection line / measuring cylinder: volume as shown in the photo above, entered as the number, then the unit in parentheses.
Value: 50 (mL)
